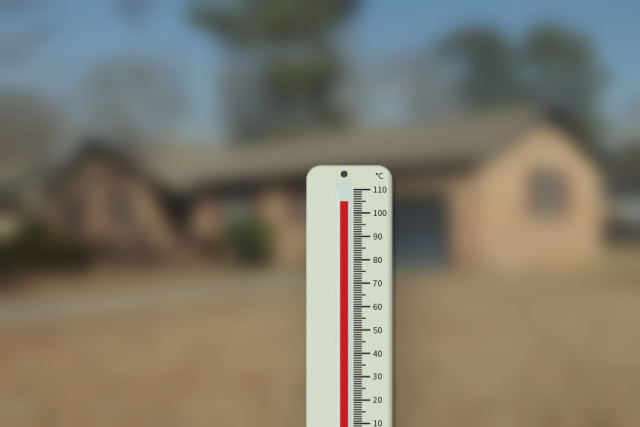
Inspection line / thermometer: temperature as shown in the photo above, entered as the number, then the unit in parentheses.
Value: 105 (°C)
